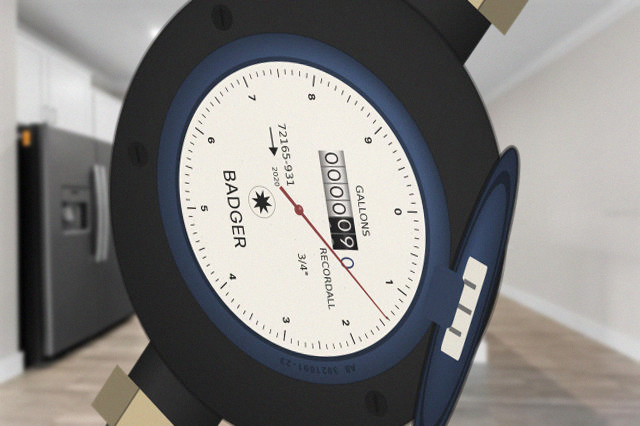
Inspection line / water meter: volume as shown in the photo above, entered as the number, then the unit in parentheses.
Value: 91.4 (gal)
